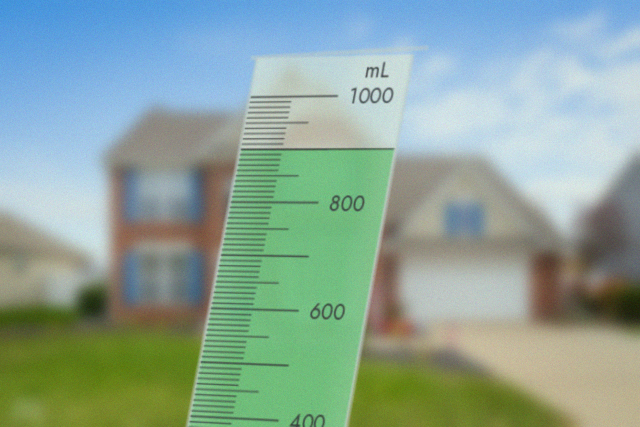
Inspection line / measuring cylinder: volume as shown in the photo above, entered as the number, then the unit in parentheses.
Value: 900 (mL)
